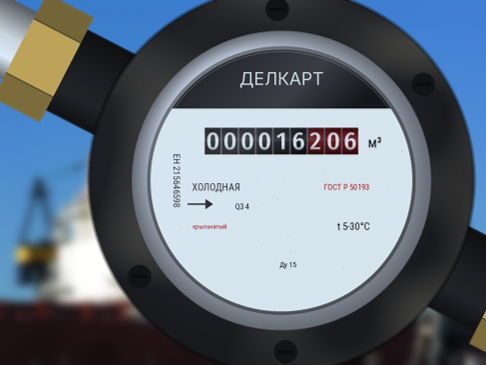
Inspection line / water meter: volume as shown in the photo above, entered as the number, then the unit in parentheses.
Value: 16.206 (m³)
